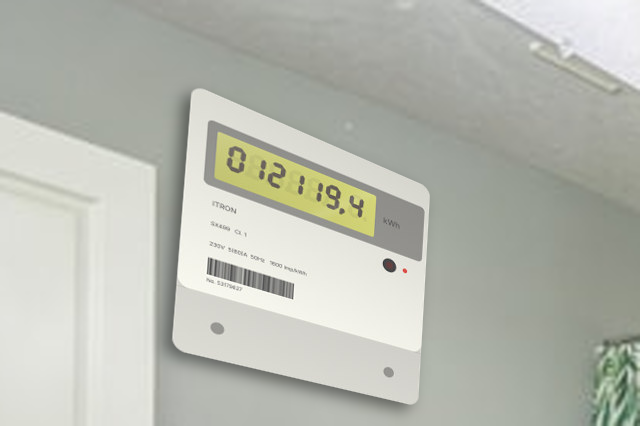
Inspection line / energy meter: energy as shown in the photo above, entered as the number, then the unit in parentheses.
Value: 12119.4 (kWh)
